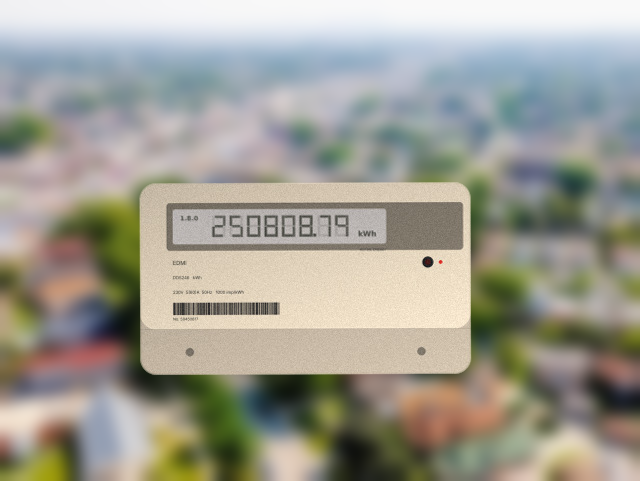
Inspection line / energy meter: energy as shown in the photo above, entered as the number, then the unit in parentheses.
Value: 250808.79 (kWh)
